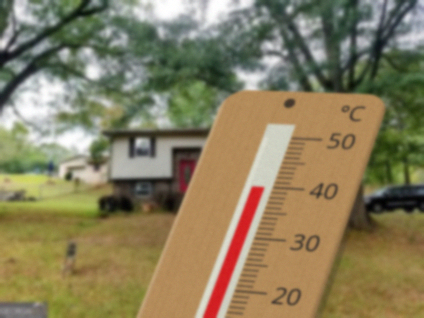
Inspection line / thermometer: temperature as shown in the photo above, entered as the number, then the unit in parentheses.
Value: 40 (°C)
